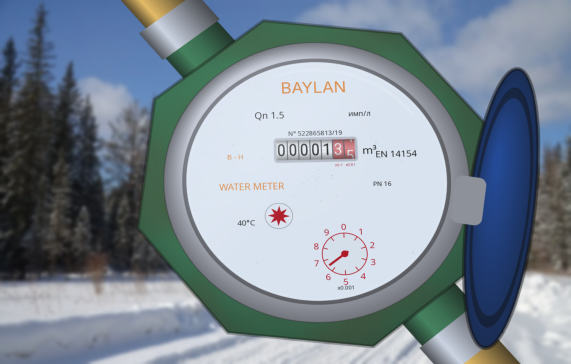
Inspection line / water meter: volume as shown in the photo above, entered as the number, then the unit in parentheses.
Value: 1.346 (m³)
